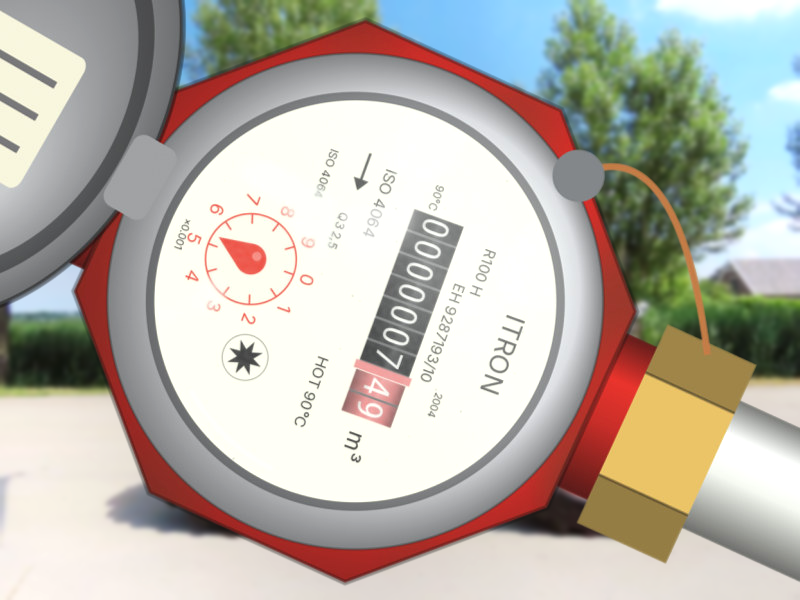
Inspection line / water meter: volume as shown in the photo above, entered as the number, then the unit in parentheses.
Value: 7.495 (m³)
